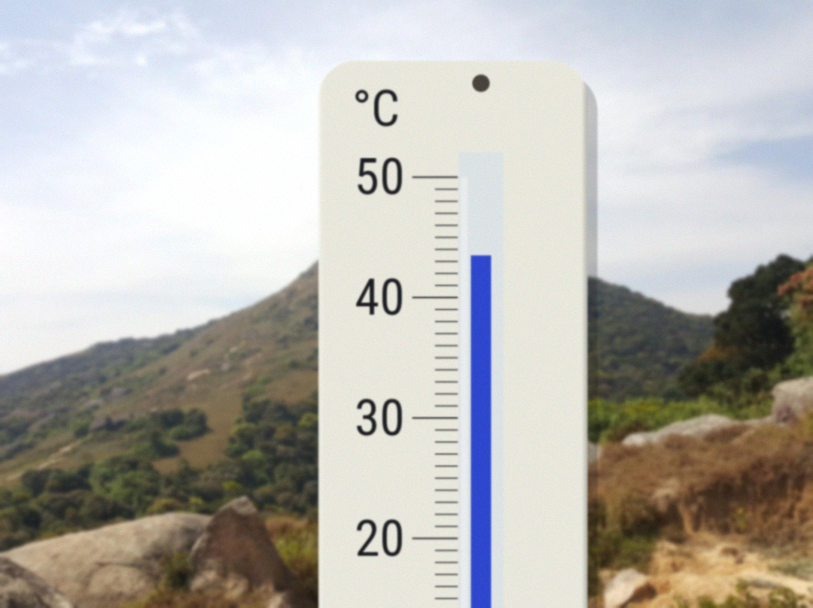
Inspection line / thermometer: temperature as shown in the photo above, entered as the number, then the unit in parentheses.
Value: 43.5 (°C)
